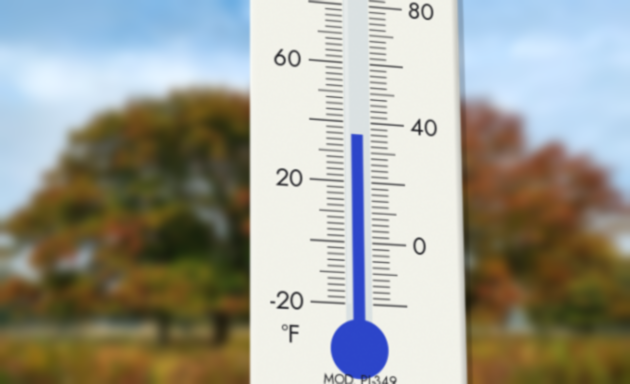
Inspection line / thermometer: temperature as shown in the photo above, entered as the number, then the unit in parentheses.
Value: 36 (°F)
